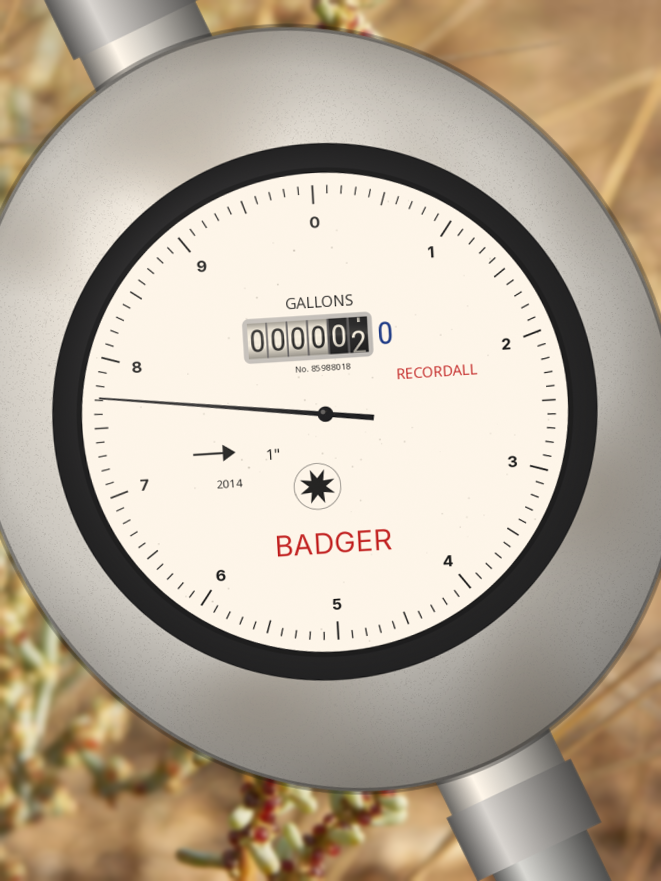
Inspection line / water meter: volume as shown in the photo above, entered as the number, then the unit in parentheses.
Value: 17.7 (gal)
